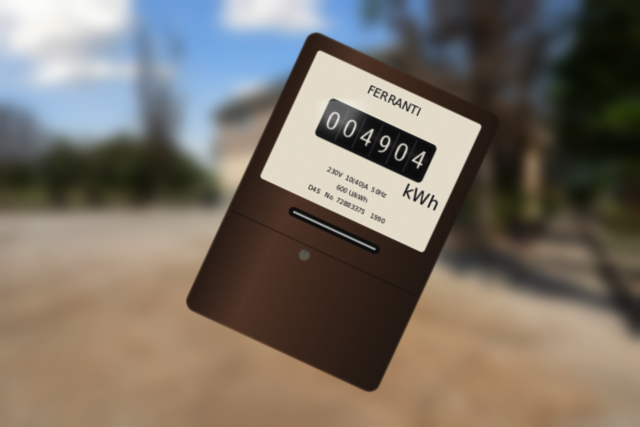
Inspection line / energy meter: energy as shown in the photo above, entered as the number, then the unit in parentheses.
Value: 4904 (kWh)
